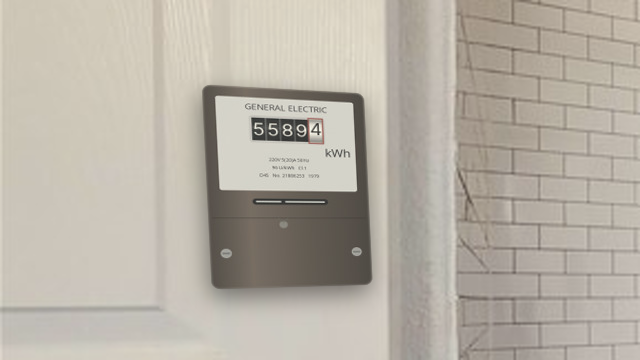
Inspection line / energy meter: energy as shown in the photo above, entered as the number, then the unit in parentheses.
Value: 5589.4 (kWh)
